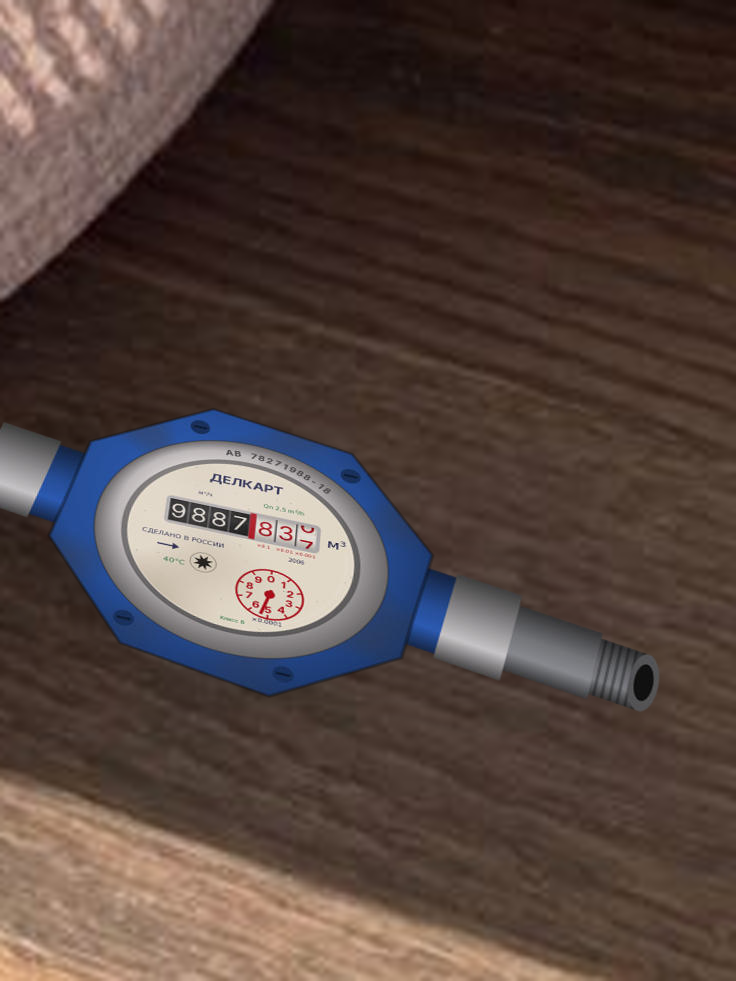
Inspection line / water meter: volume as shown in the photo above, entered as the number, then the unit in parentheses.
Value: 9887.8365 (m³)
